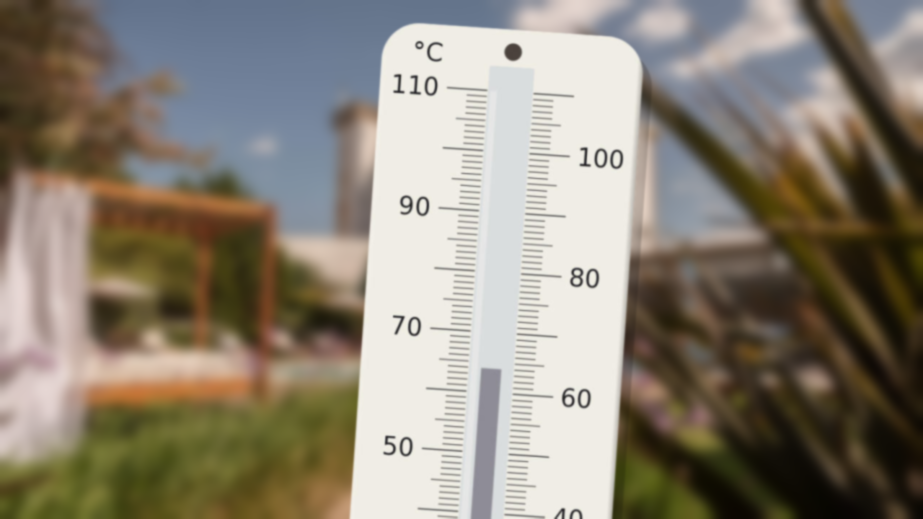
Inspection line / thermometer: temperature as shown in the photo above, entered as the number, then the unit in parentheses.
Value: 64 (°C)
